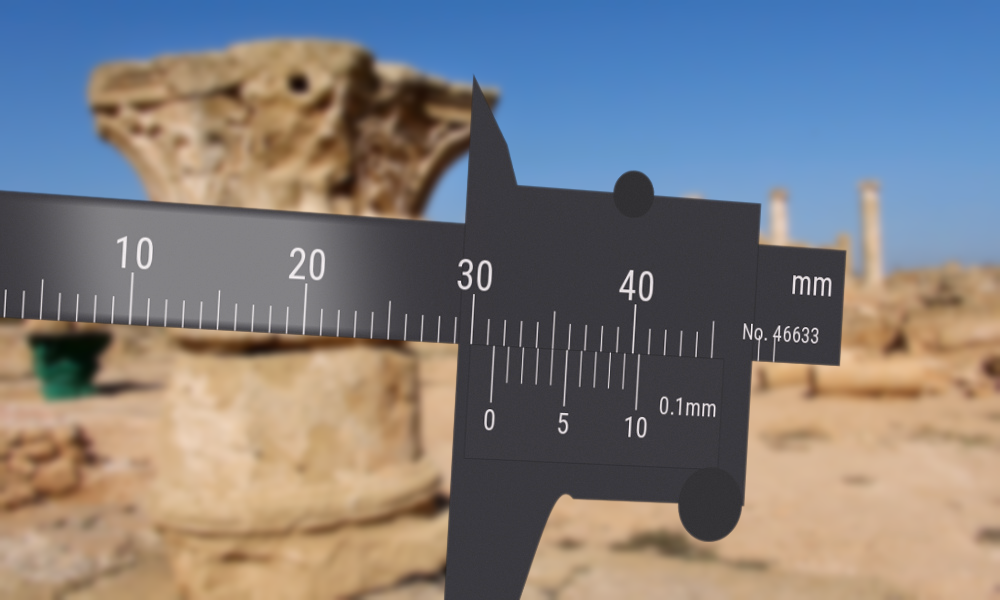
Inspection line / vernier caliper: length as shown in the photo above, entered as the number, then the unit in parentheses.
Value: 31.4 (mm)
